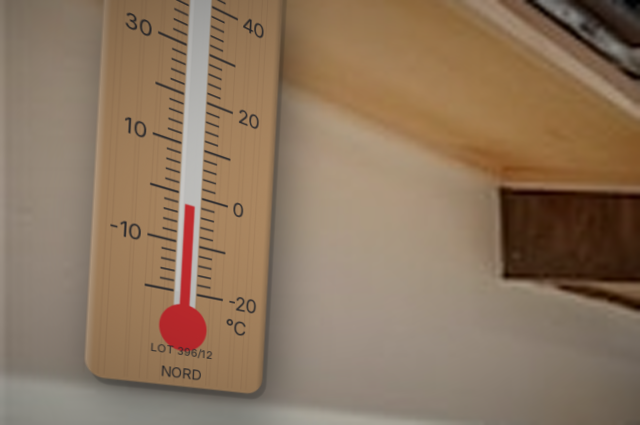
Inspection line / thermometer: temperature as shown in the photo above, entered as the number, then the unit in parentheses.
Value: -2 (°C)
